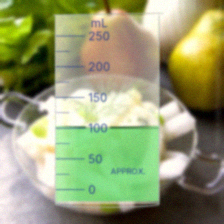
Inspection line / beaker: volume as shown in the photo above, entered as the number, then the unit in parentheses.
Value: 100 (mL)
